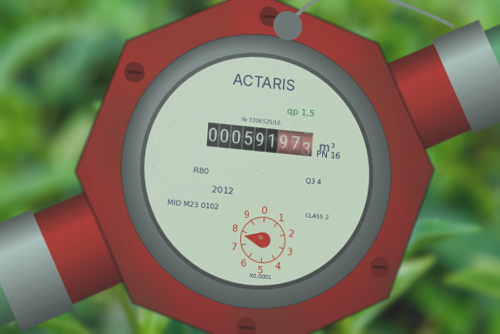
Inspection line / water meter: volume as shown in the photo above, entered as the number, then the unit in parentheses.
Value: 591.9727 (m³)
